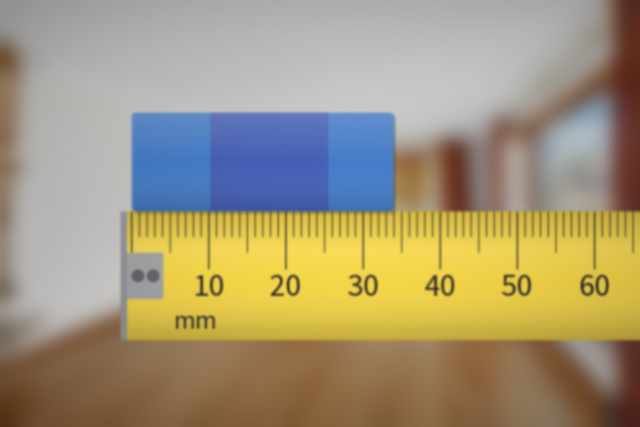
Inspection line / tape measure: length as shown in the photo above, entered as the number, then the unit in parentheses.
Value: 34 (mm)
